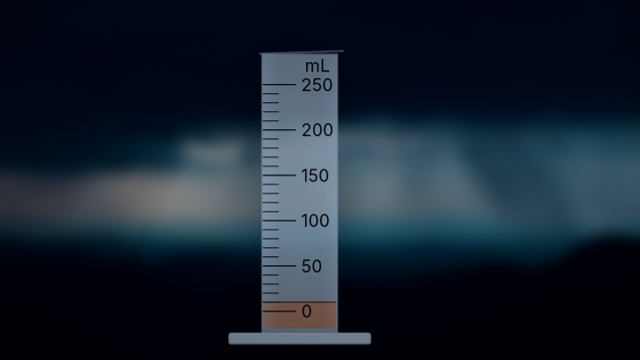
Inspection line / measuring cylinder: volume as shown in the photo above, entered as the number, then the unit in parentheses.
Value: 10 (mL)
